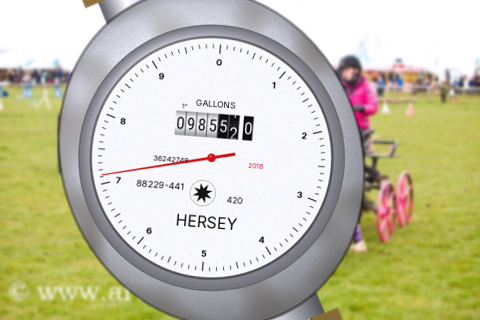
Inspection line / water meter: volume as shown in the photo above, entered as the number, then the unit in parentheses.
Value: 985517.1 (gal)
